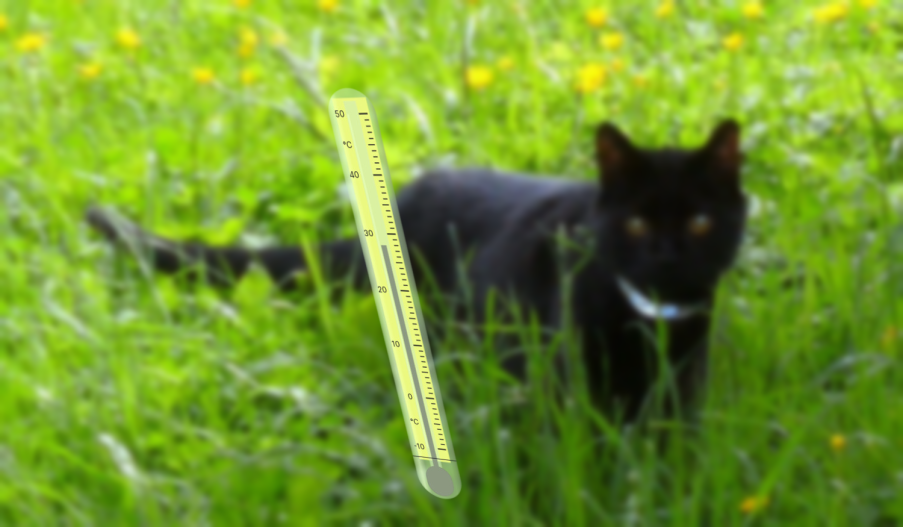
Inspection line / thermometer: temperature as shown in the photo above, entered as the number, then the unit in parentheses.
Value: 28 (°C)
